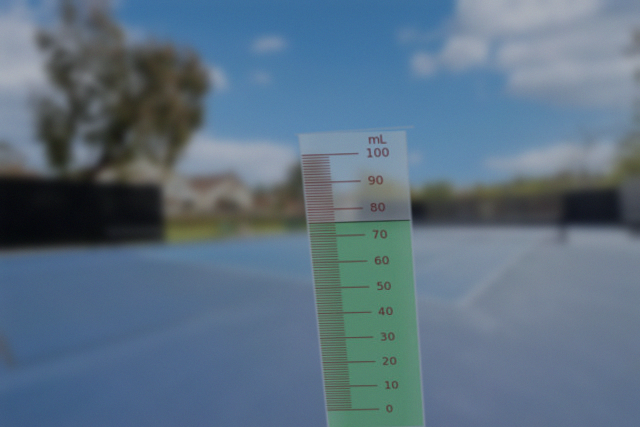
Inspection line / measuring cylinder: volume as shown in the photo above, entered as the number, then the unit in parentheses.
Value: 75 (mL)
